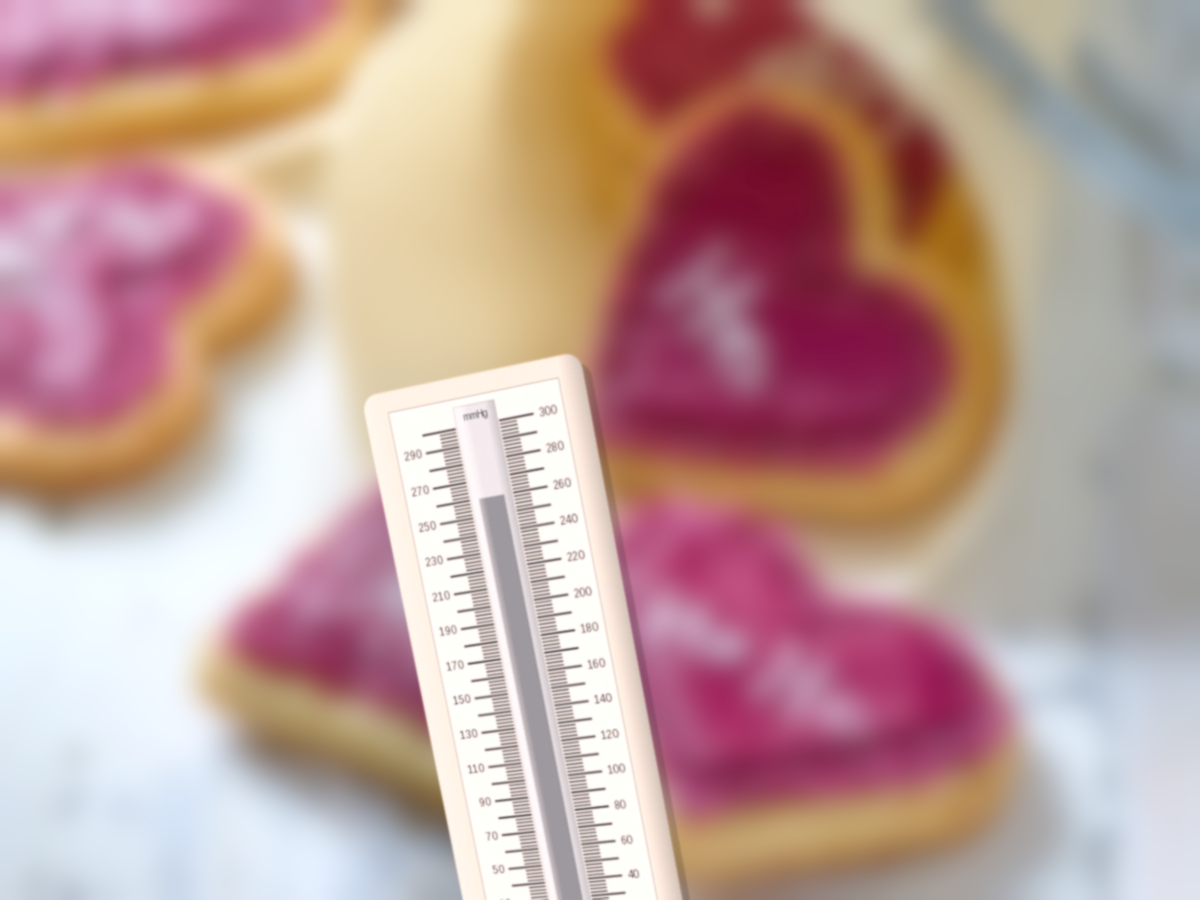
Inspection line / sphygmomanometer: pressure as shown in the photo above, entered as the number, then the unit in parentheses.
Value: 260 (mmHg)
